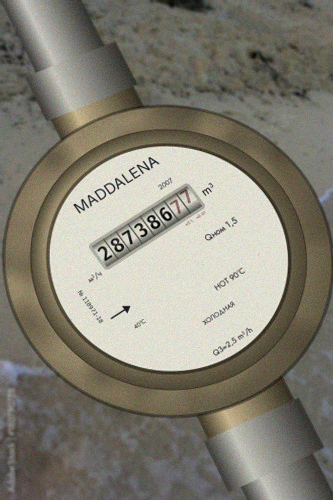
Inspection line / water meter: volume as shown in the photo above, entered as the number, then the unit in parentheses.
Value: 287386.77 (m³)
